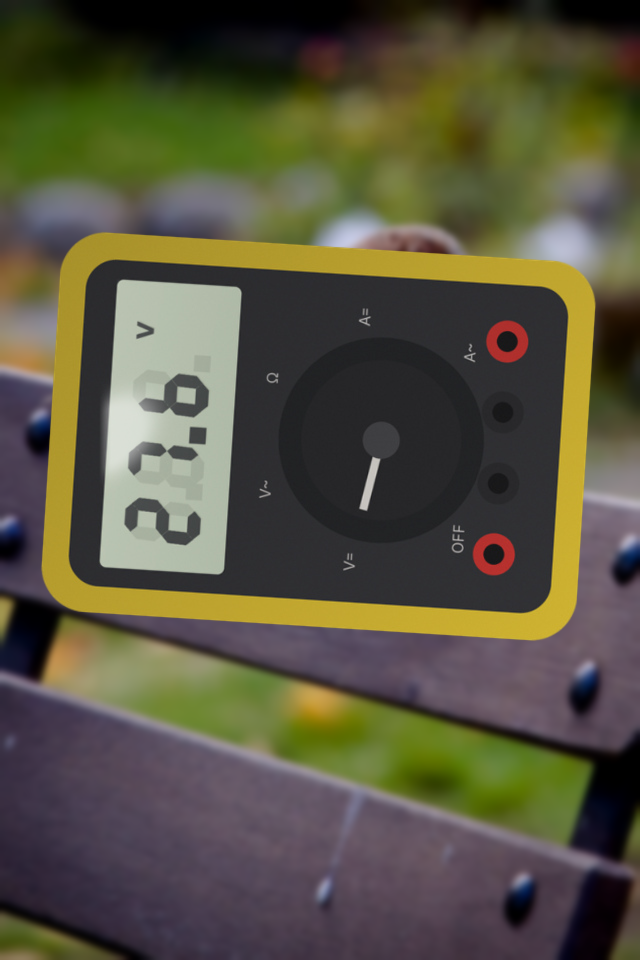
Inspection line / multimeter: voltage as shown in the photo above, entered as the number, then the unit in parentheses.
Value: 27.6 (V)
